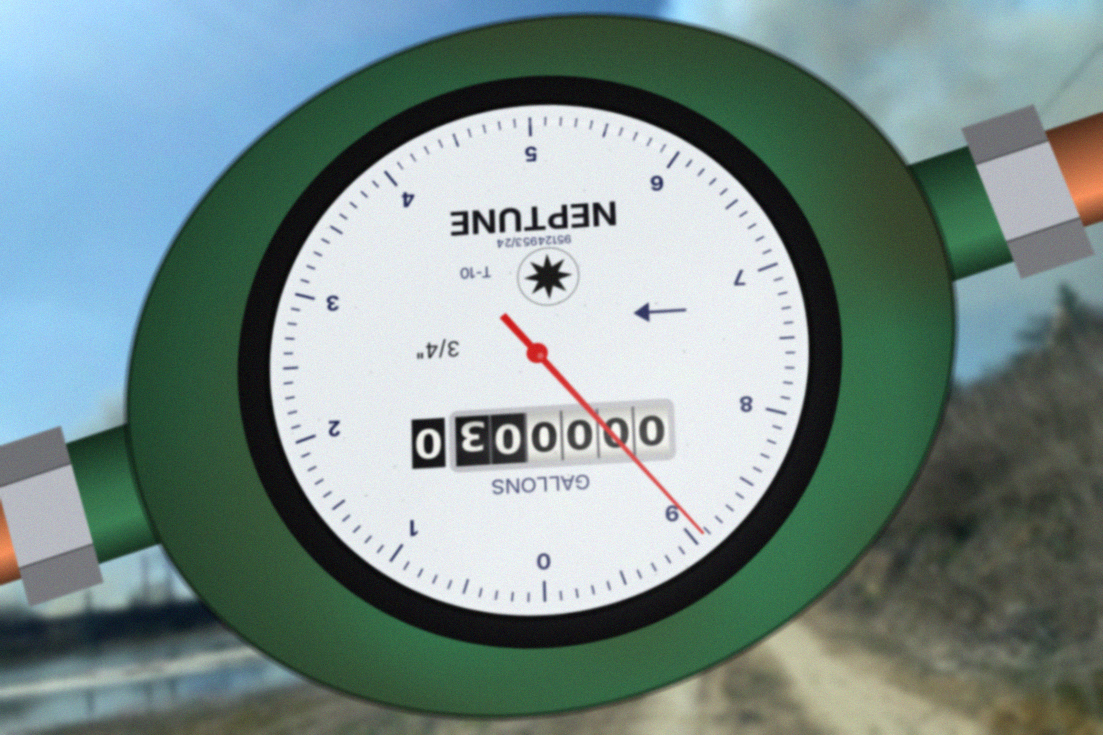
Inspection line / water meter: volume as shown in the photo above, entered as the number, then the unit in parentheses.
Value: 28.9 (gal)
